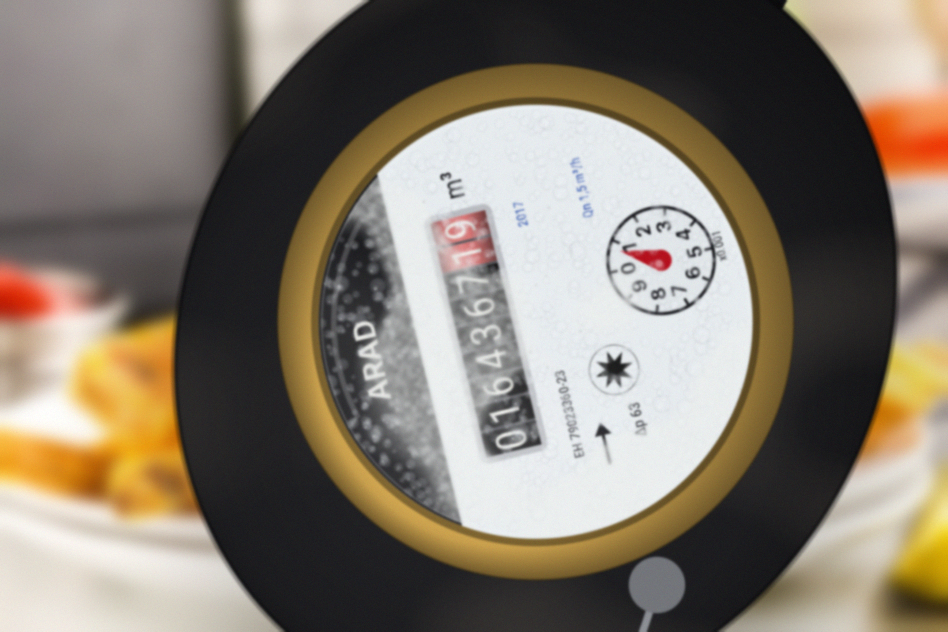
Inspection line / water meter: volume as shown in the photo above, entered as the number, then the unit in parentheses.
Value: 164367.190 (m³)
